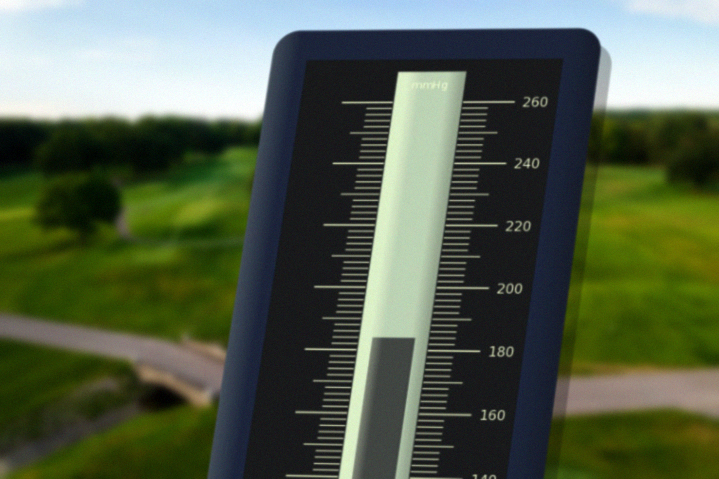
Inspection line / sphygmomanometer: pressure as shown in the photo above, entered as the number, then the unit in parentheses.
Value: 184 (mmHg)
